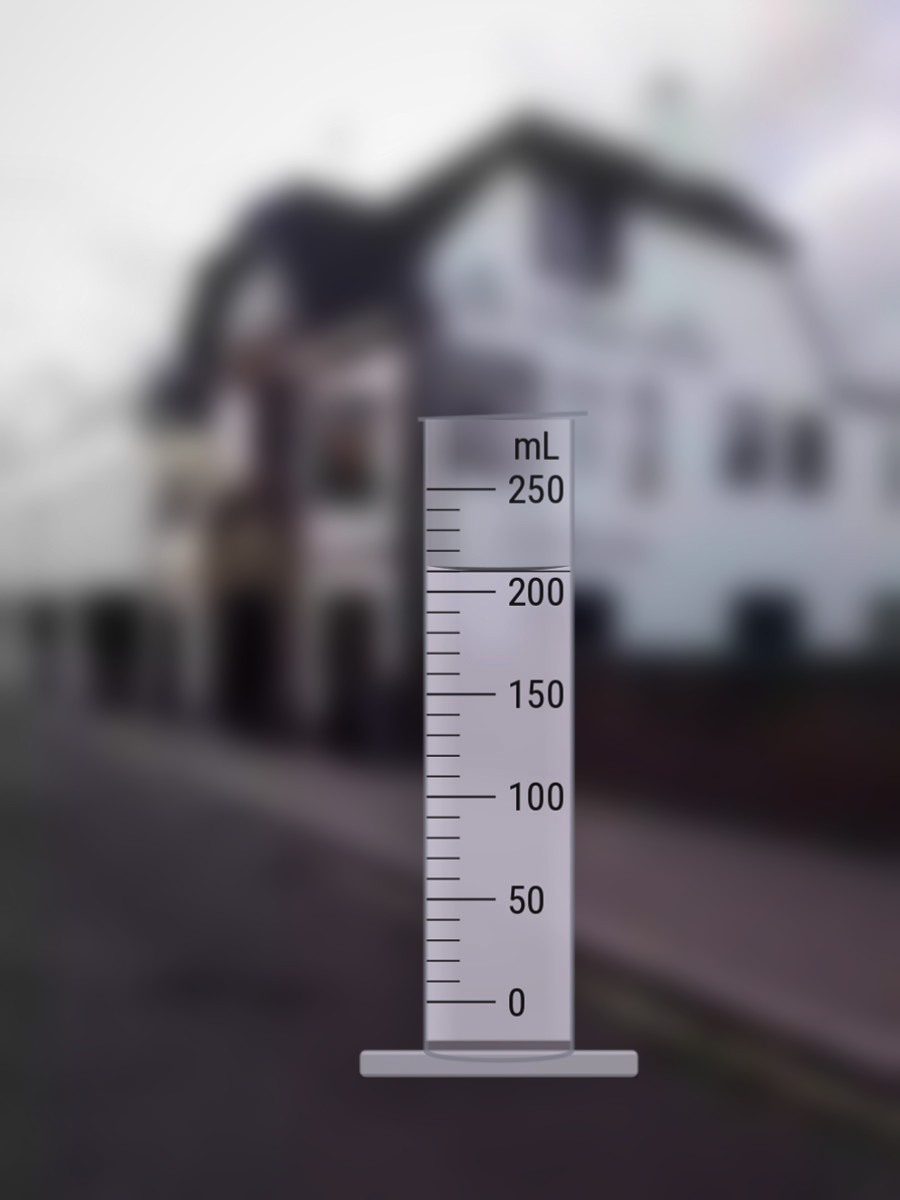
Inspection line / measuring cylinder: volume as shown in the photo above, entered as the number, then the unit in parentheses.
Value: 210 (mL)
